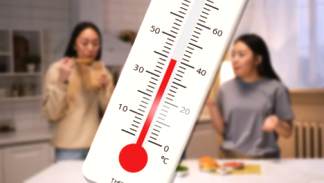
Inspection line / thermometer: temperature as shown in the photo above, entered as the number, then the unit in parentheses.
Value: 40 (°C)
